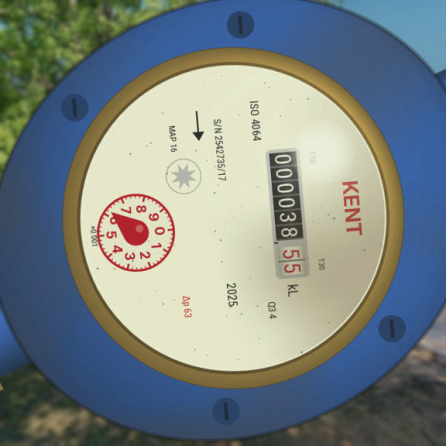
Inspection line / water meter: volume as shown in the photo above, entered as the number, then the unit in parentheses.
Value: 38.556 (kL)
